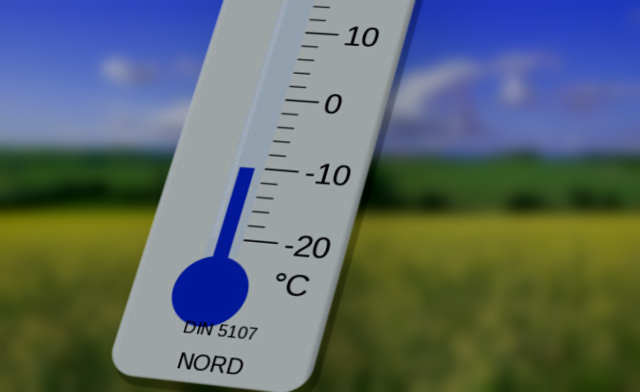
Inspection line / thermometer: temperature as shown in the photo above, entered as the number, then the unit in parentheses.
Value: -10 (°C)
